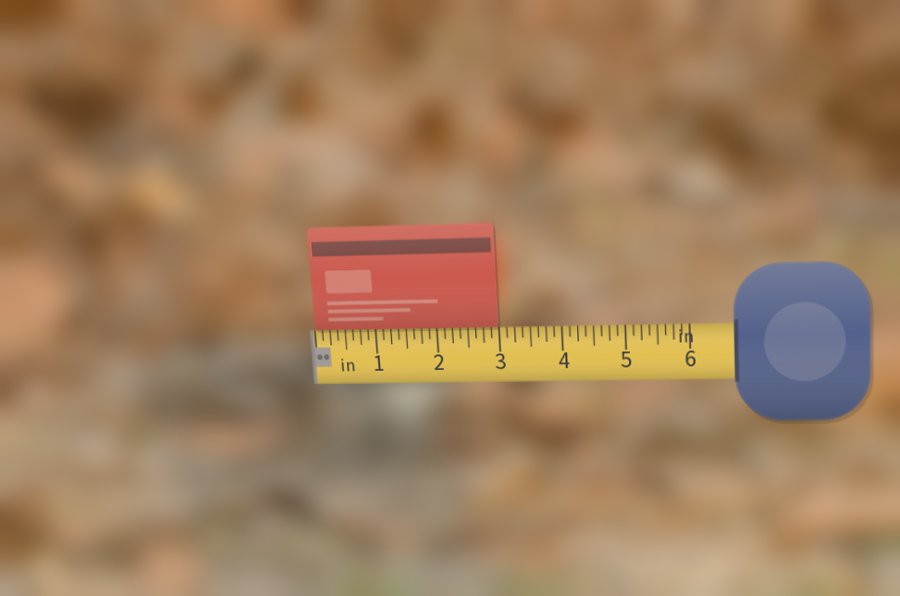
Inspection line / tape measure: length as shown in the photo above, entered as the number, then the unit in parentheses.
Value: 3 (in)
